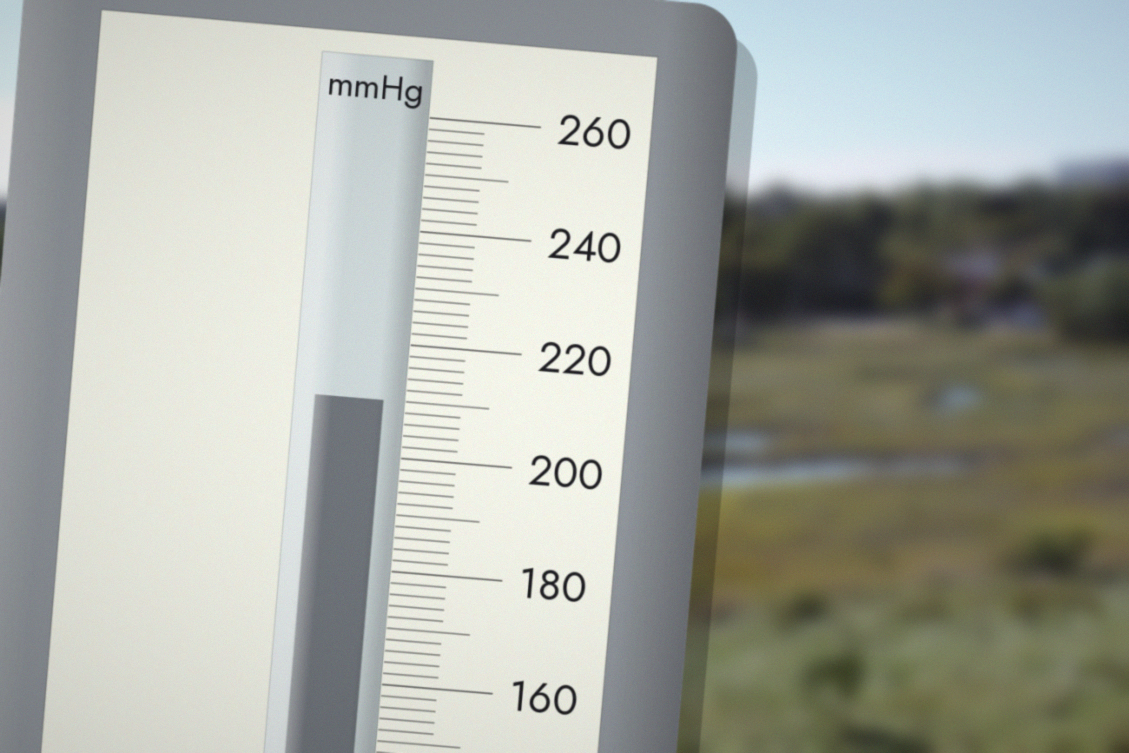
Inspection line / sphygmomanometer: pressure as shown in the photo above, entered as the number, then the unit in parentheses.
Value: 210 (mmHg)
